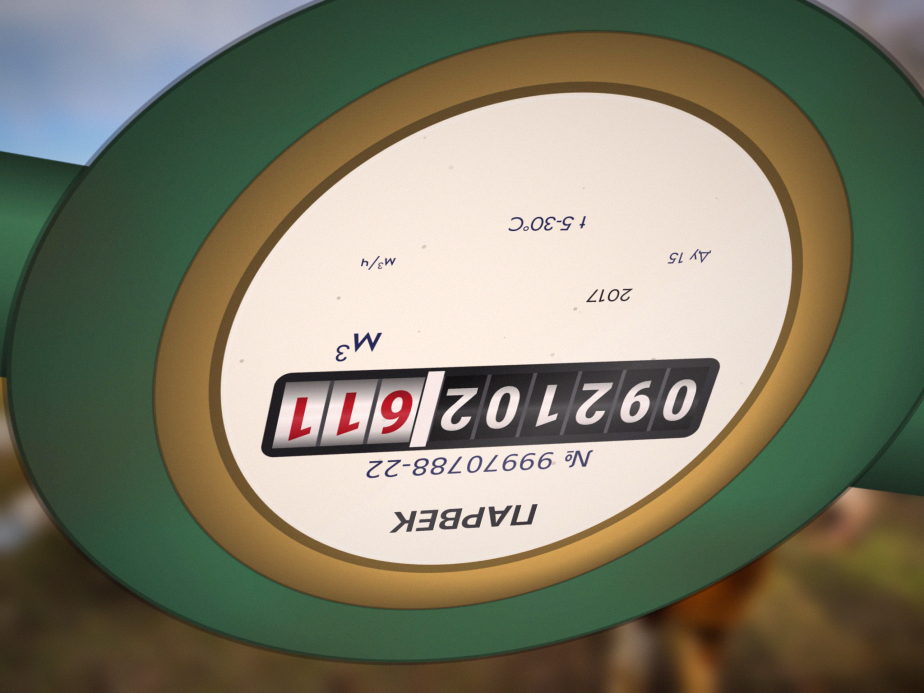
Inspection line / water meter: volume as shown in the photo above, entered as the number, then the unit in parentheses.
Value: 92102.611 (m³)
